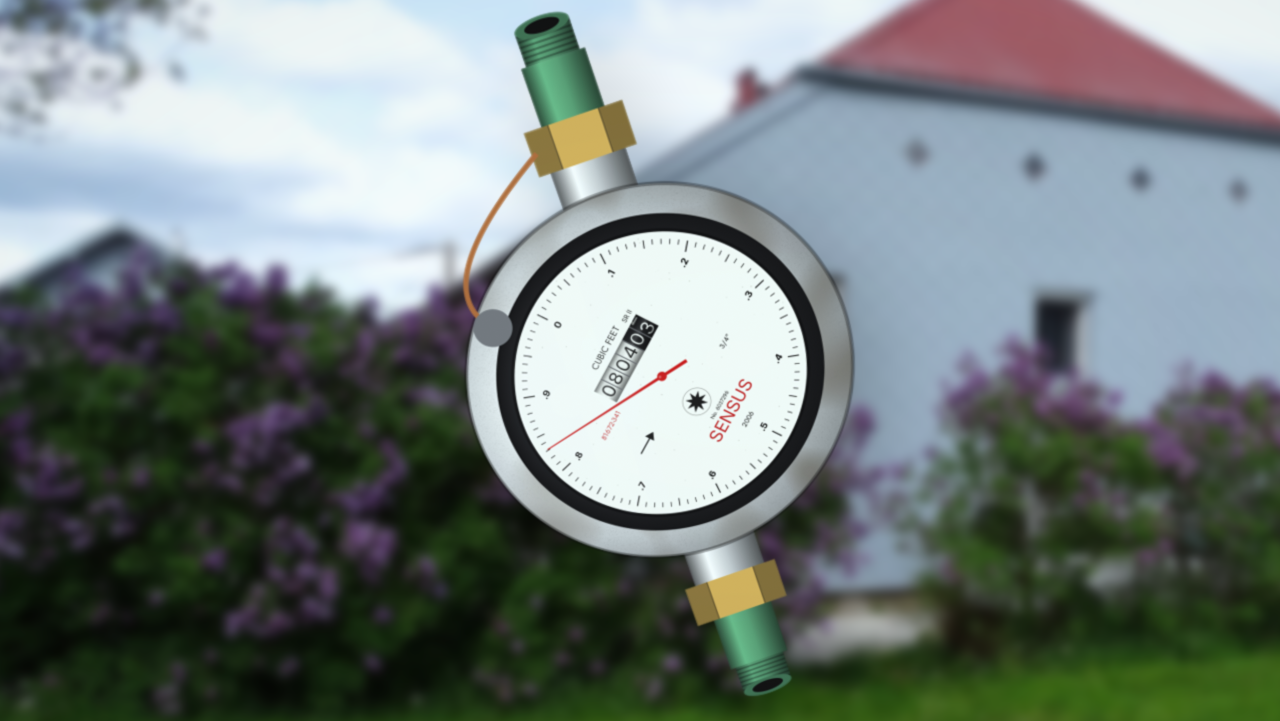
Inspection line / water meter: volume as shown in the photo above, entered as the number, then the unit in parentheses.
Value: 80402.83 (ft³)
